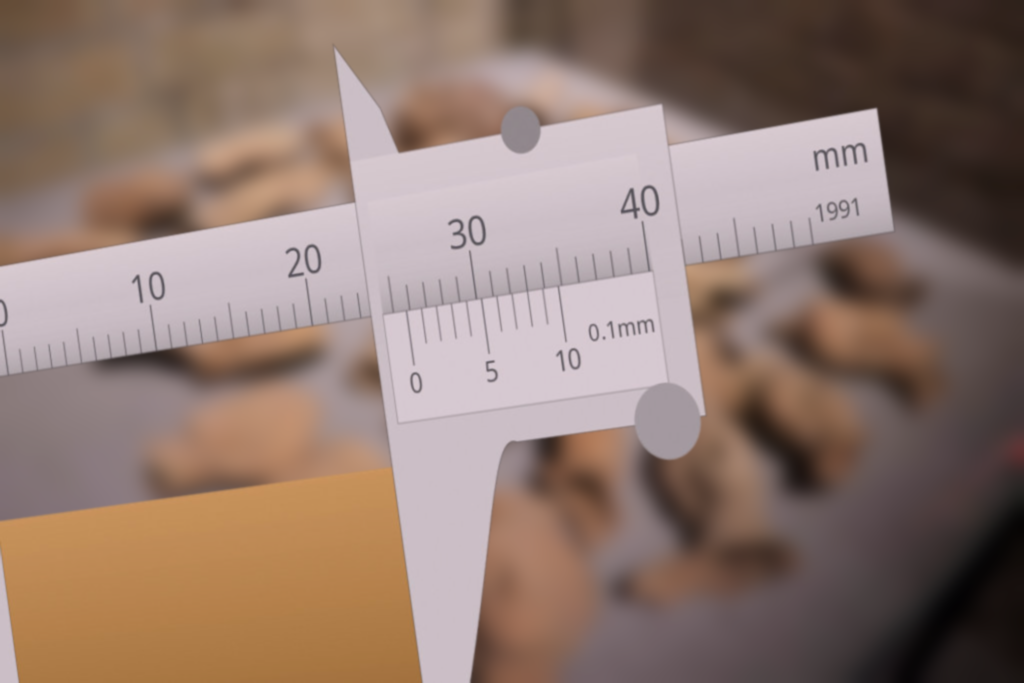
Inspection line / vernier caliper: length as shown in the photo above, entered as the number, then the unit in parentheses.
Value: 25.8 (mm)
